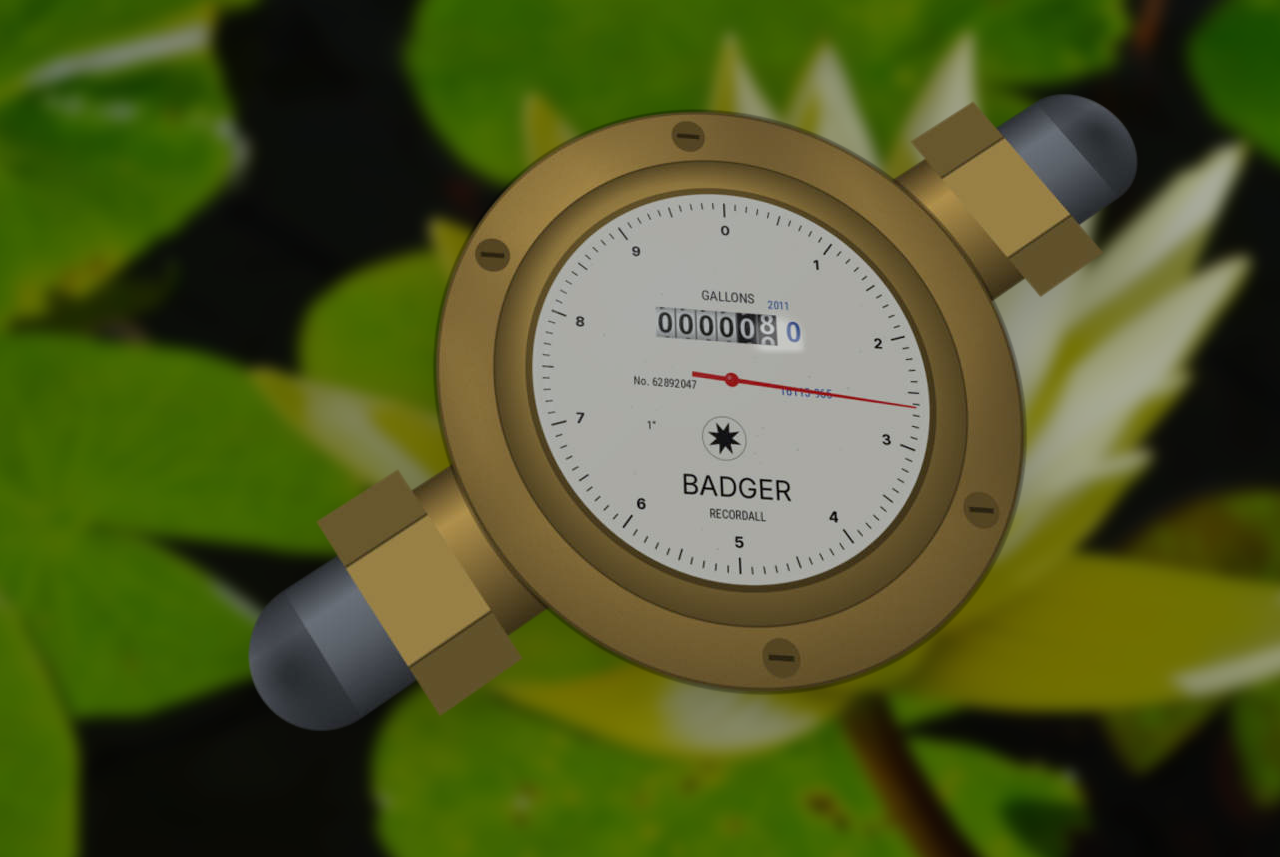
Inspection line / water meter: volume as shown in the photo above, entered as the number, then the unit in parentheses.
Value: 82.6 (gal)
